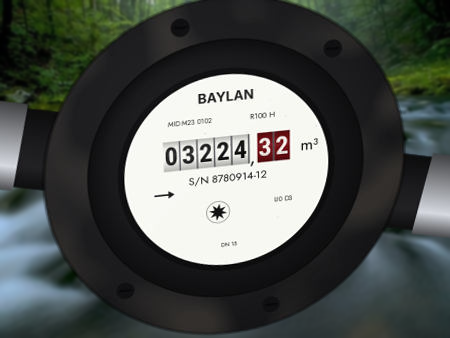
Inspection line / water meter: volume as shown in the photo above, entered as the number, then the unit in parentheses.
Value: 3224.32 (m³)
